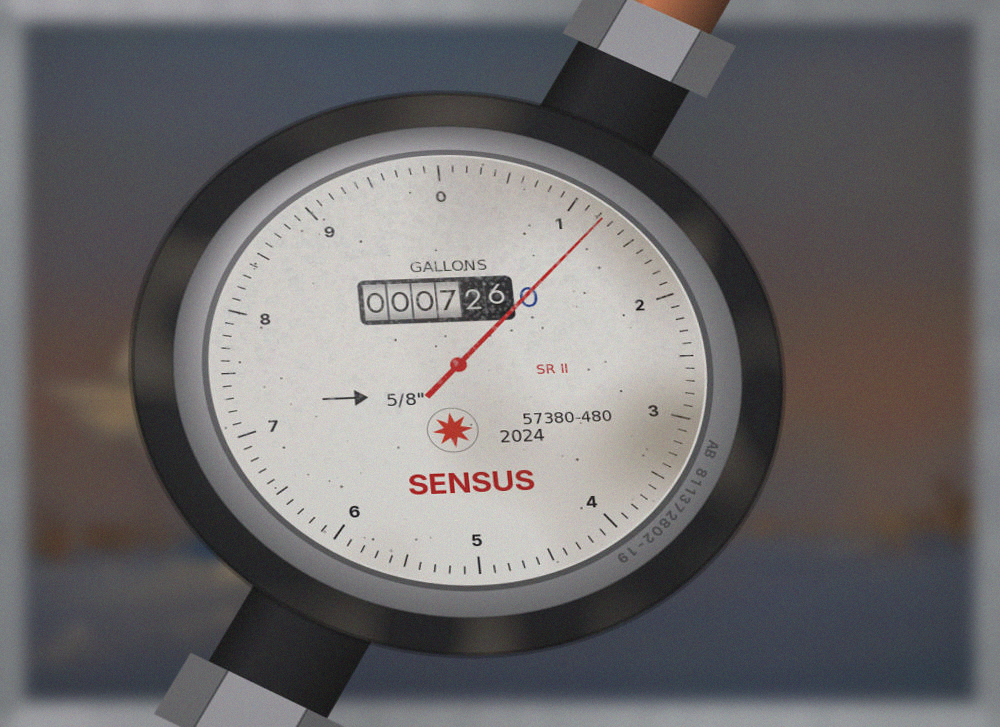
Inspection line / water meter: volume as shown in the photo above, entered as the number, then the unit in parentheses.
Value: 7261.2 (gal)
